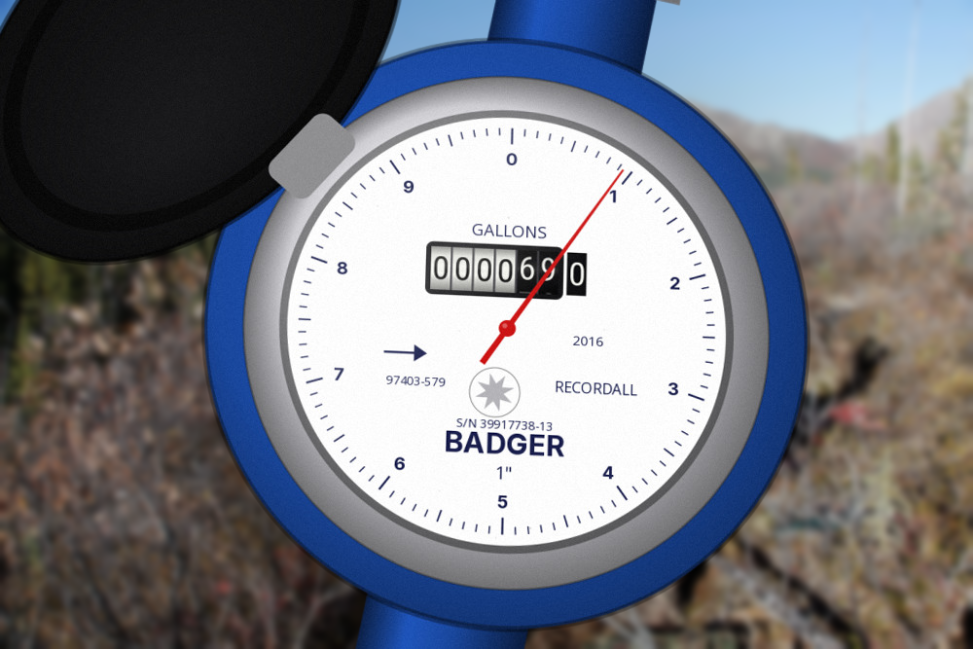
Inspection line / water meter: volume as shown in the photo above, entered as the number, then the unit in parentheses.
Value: 690.9 (gal)
